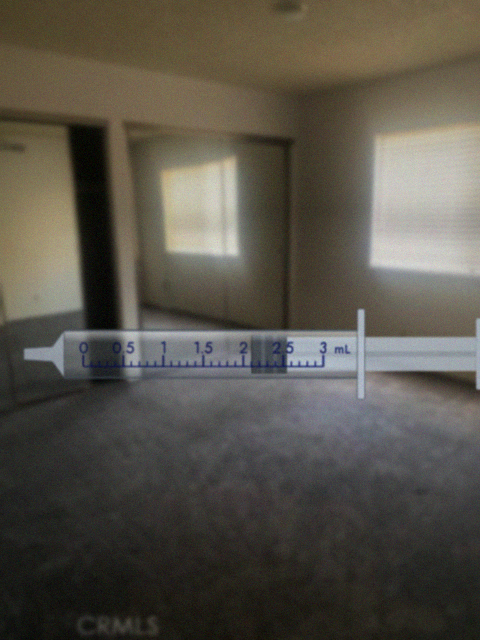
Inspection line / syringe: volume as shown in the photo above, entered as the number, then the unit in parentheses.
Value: 2.1 (mL)
